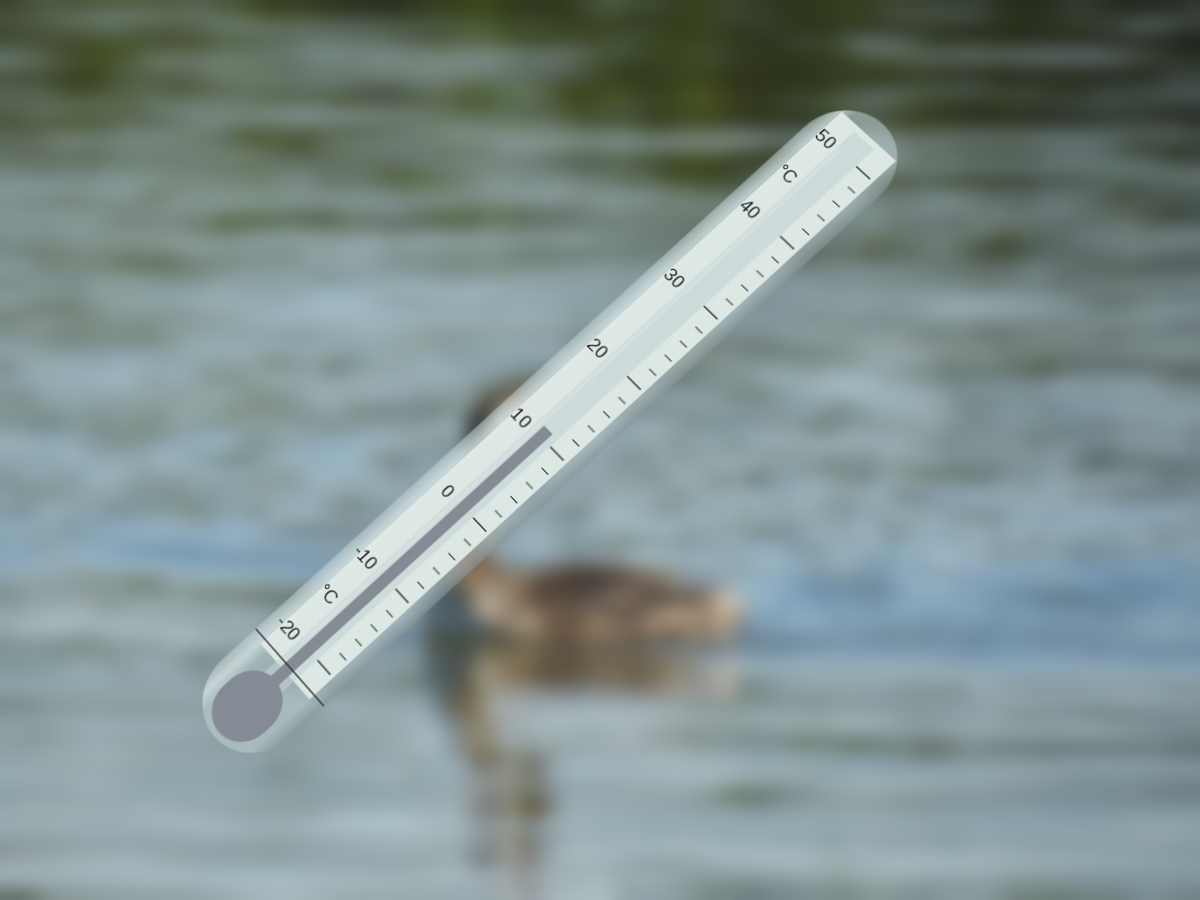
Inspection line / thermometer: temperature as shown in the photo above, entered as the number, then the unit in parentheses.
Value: 11 (°C)
